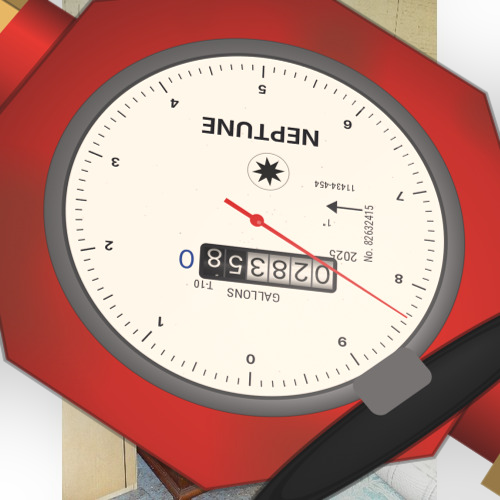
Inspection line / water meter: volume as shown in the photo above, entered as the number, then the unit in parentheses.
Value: 283578.3 (gal)
